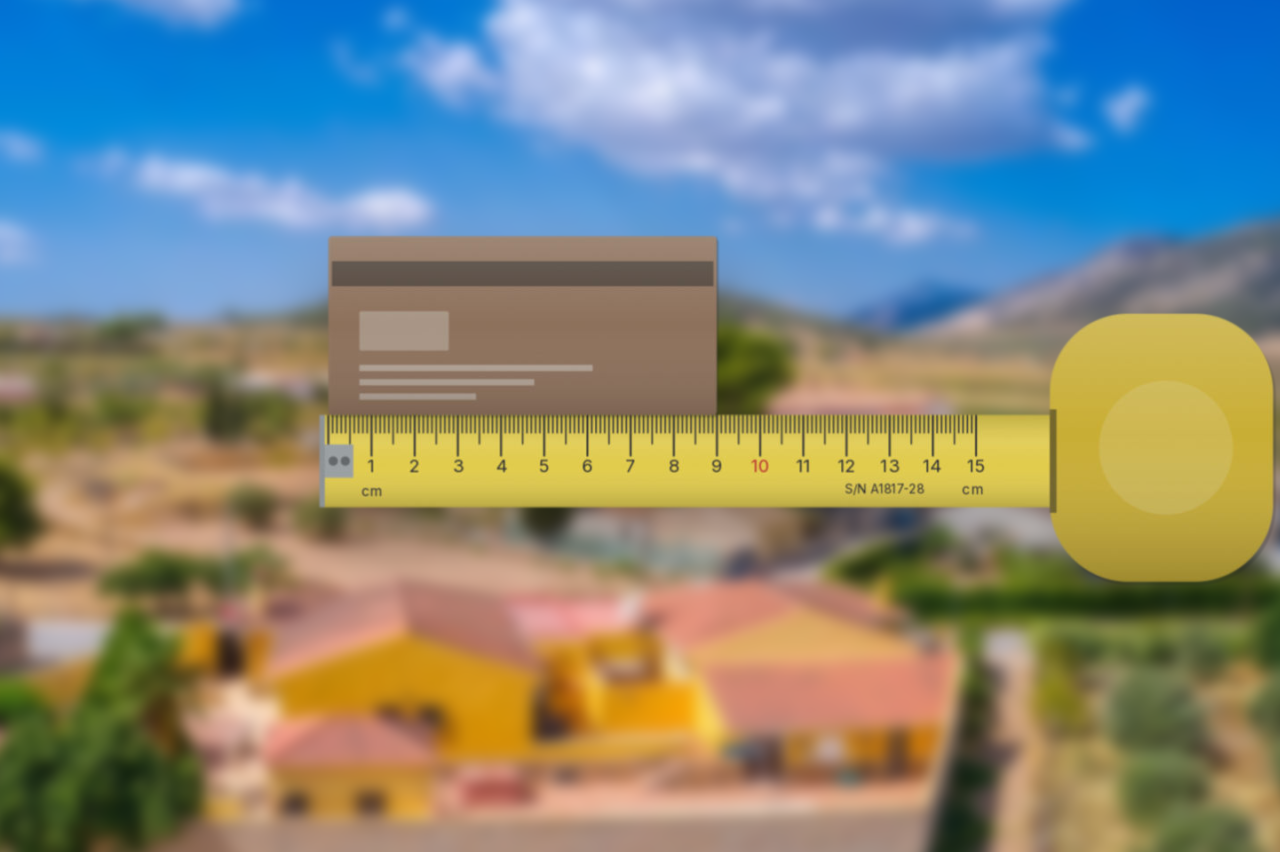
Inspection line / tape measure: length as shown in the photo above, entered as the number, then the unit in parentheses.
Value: 9 (cm)
